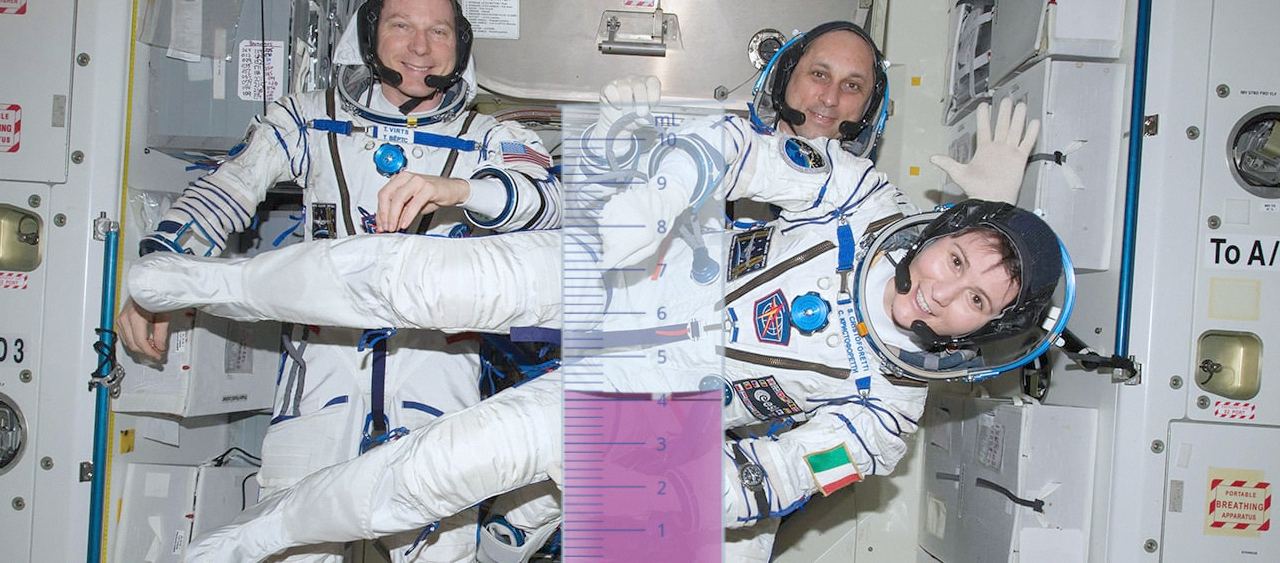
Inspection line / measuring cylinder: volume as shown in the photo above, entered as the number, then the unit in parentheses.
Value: 4 (mL)
